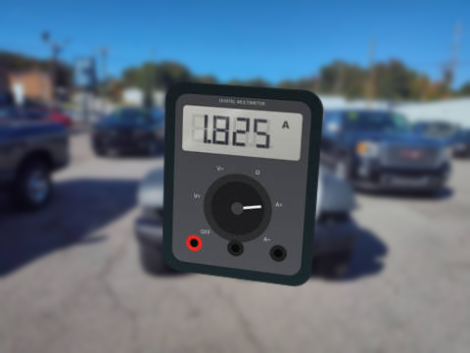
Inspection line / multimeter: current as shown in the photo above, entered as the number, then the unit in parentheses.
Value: 1.825 (A)
